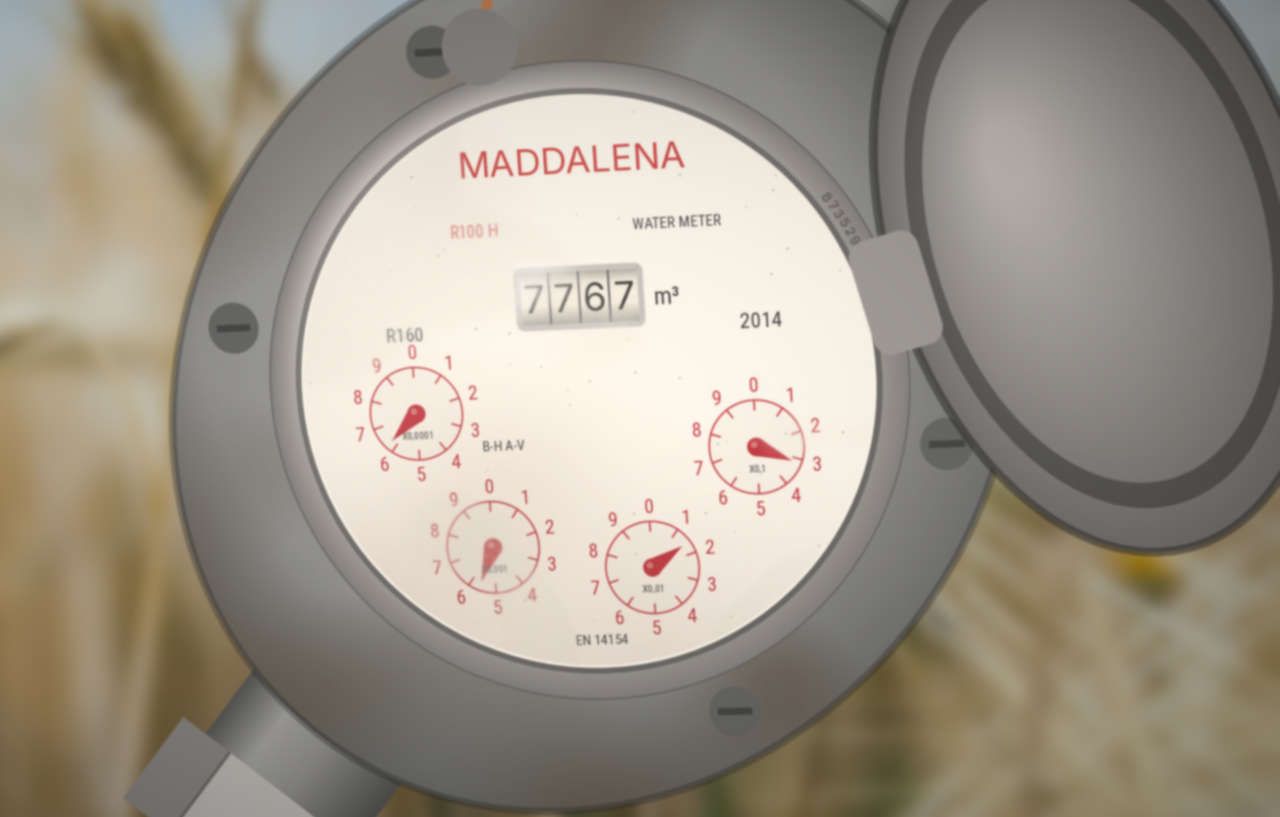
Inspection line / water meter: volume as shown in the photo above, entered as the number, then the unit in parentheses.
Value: 7767.3156 (m³)
